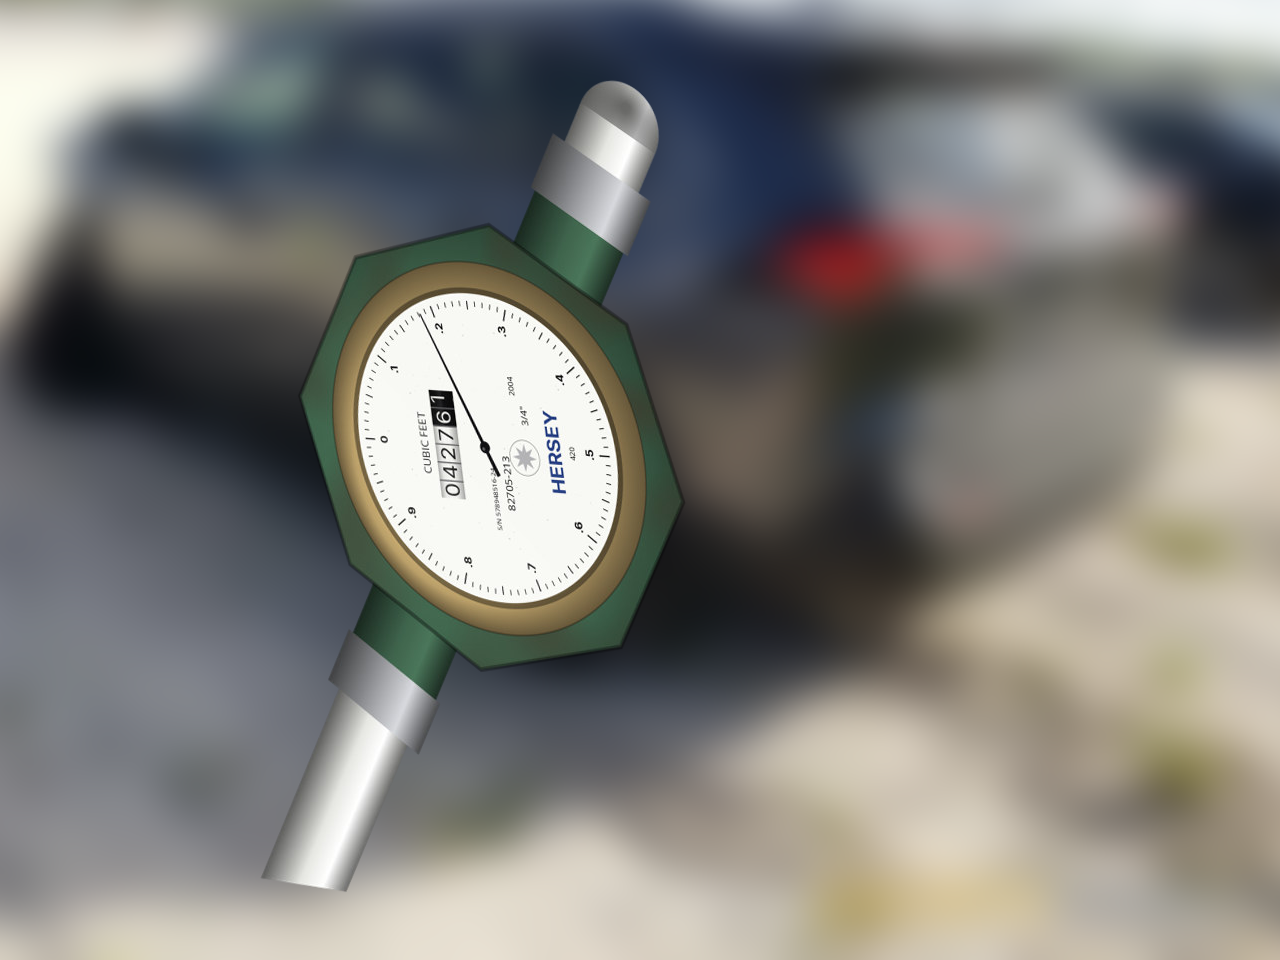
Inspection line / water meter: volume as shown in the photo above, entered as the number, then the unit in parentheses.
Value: 42761.18 (ft³)
